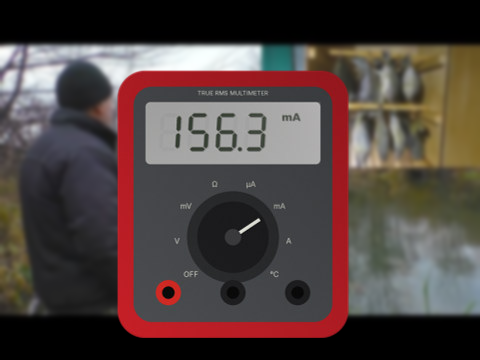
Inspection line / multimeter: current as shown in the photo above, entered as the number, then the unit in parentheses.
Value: 156.3 (mA)
